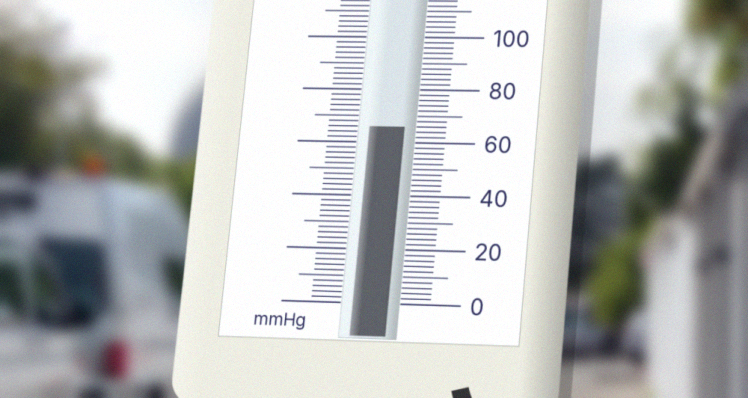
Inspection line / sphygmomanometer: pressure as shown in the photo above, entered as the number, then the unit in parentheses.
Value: 66 (mmHg)
